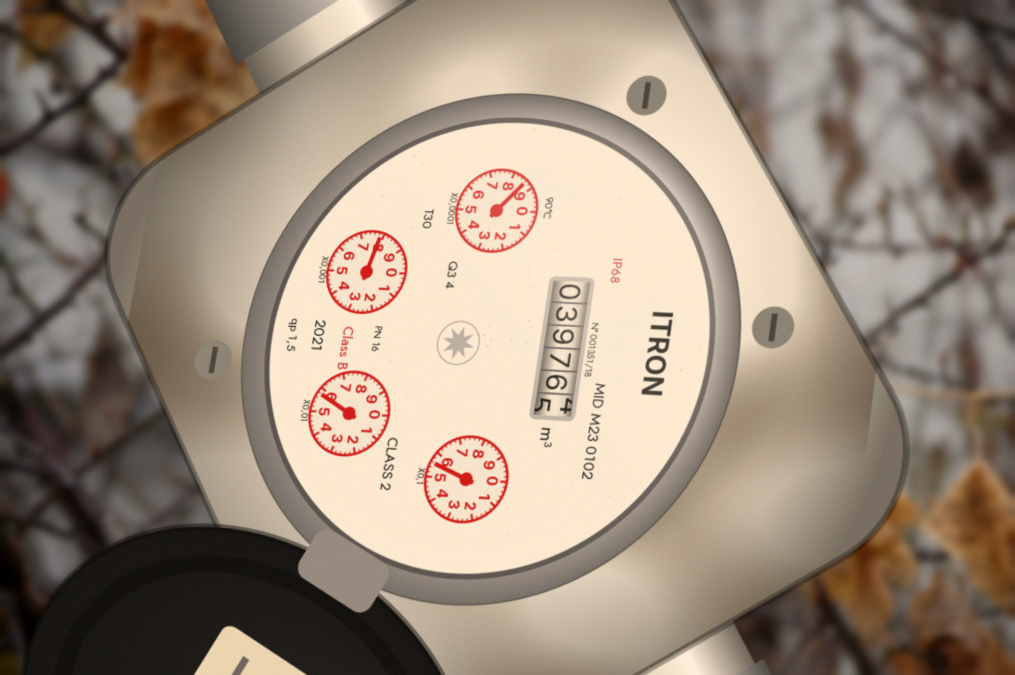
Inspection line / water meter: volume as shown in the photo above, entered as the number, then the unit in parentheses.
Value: 39764.5578 (m³)
